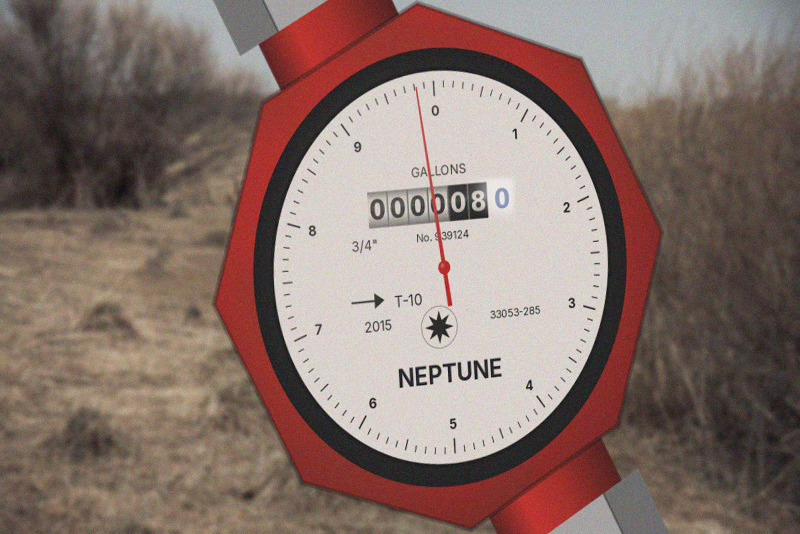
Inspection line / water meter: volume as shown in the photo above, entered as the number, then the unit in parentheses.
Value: 79.8 (gal)
